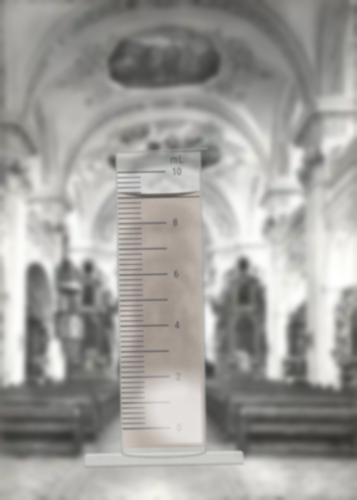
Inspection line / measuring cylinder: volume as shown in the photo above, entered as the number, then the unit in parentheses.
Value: 9 (mL)
